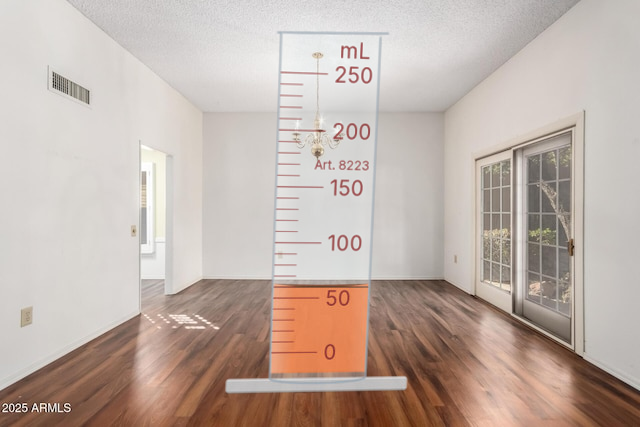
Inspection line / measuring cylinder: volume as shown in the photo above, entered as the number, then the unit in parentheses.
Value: 60 (mL)
